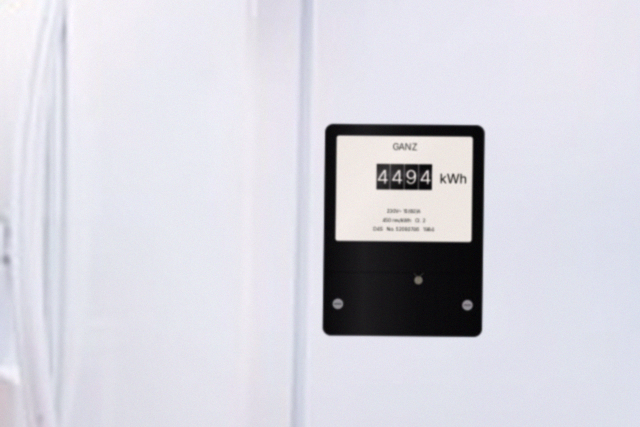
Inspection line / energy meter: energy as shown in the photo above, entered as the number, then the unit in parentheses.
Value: 4494 (kWh)
